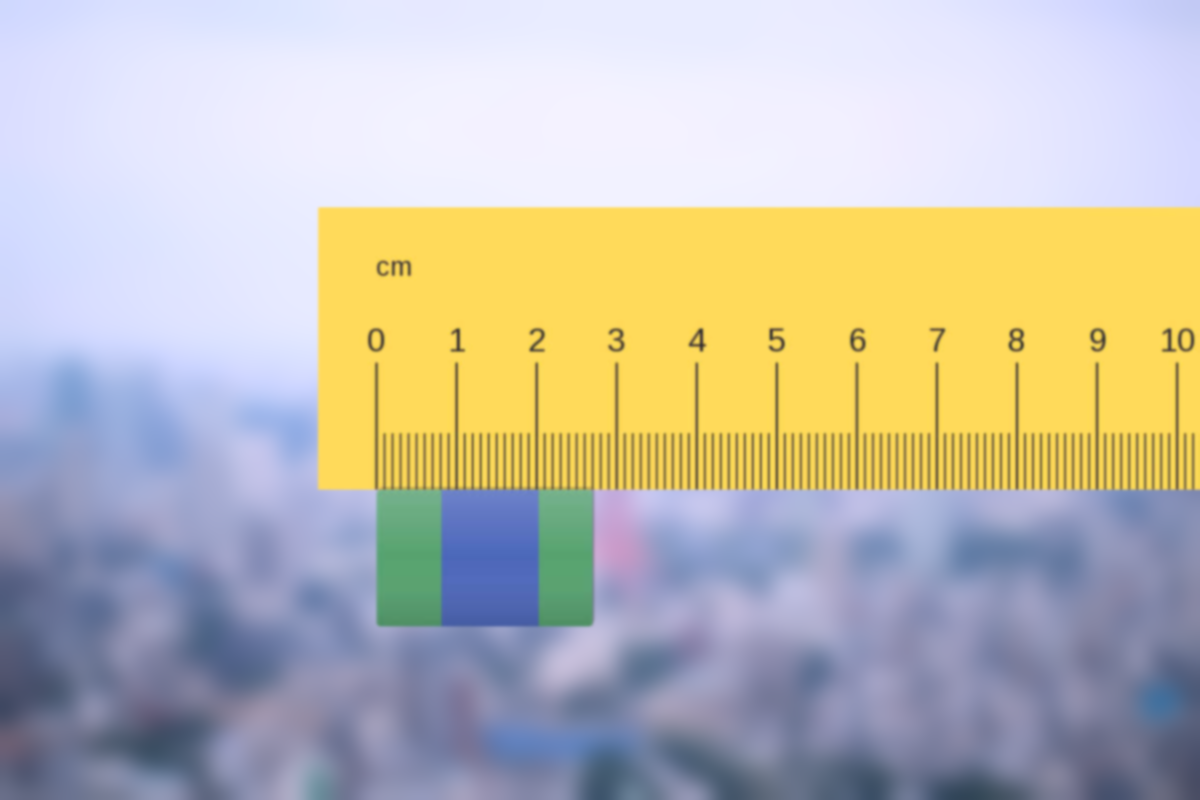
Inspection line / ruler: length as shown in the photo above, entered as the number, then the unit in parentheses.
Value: 2.7 (cm)
